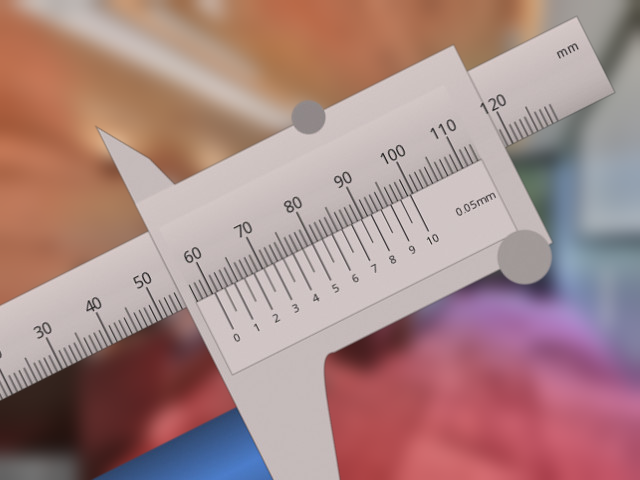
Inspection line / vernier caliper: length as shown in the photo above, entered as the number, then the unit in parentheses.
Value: 60.5 (mm)
